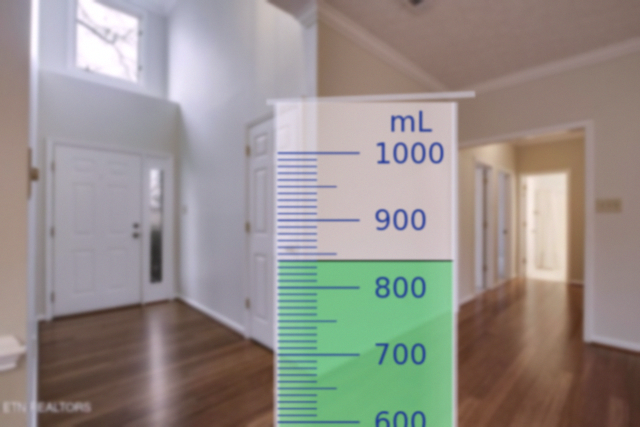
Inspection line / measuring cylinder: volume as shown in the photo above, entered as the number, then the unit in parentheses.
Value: 840 (mL)
